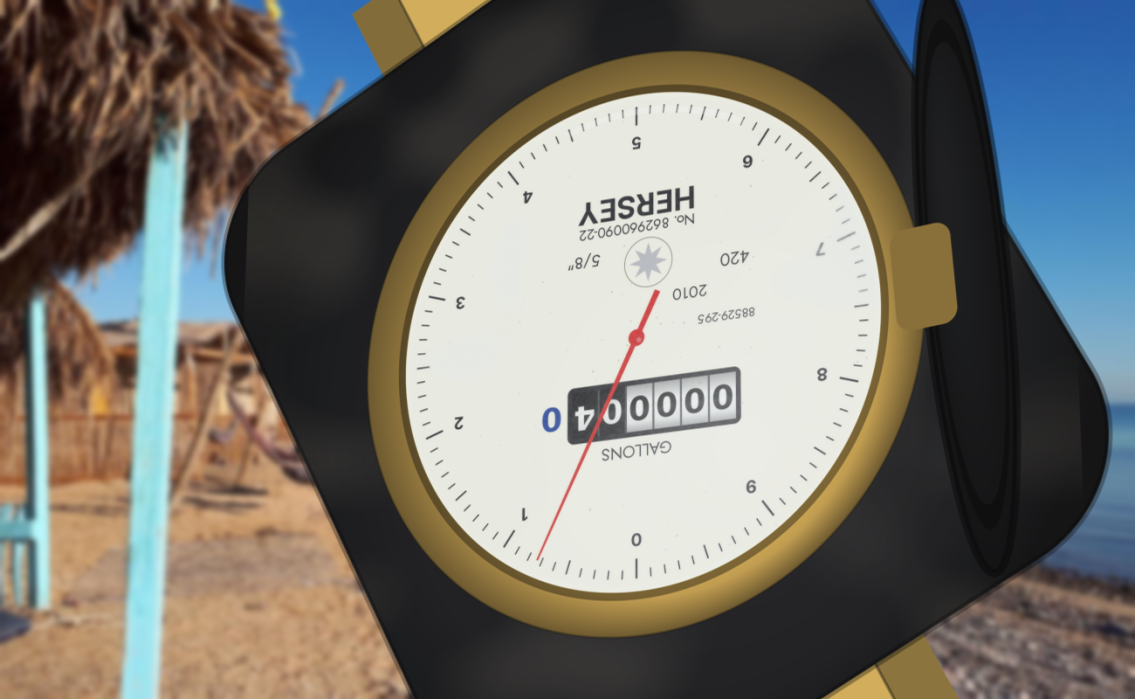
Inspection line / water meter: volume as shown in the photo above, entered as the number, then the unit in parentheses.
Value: 40.7 (gal)
